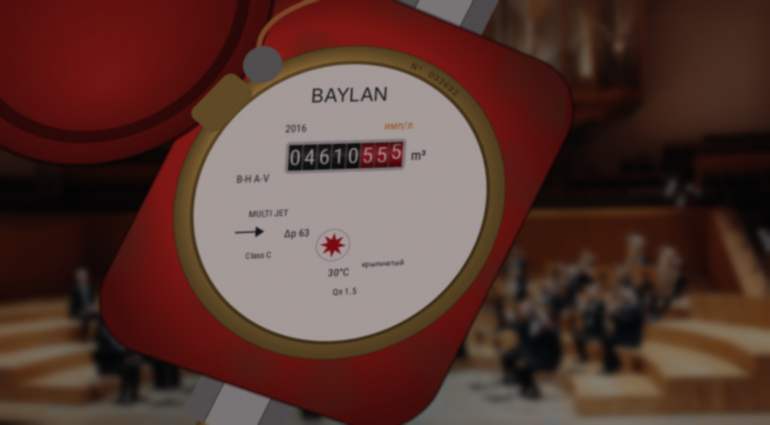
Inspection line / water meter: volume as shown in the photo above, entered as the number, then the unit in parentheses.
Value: 4610.555 (m³)
